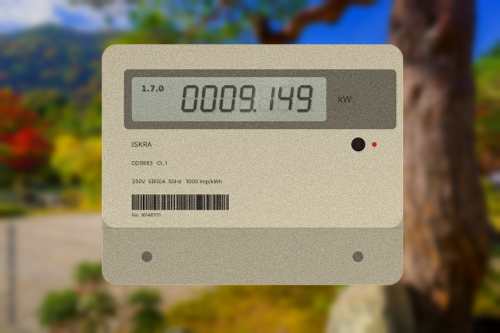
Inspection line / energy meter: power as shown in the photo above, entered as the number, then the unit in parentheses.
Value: 9.149 (kW)
